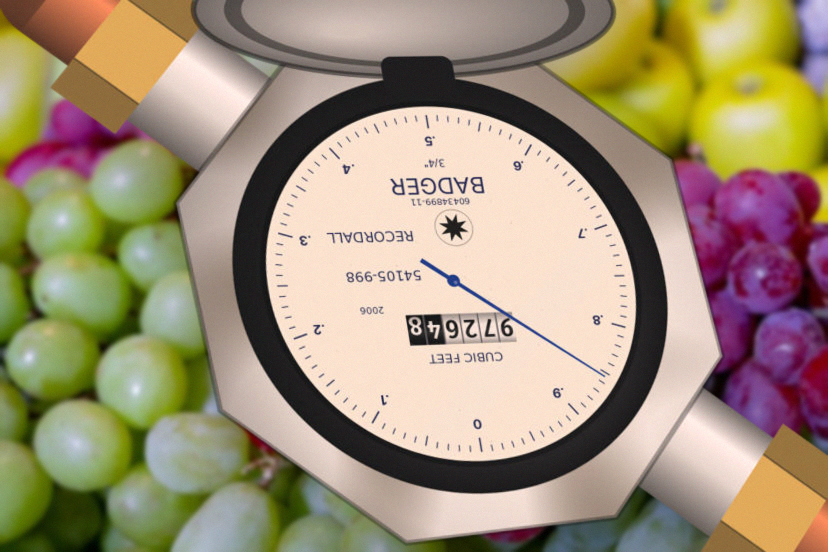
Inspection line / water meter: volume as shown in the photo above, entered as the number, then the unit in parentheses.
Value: 972647.85 (ft³)
